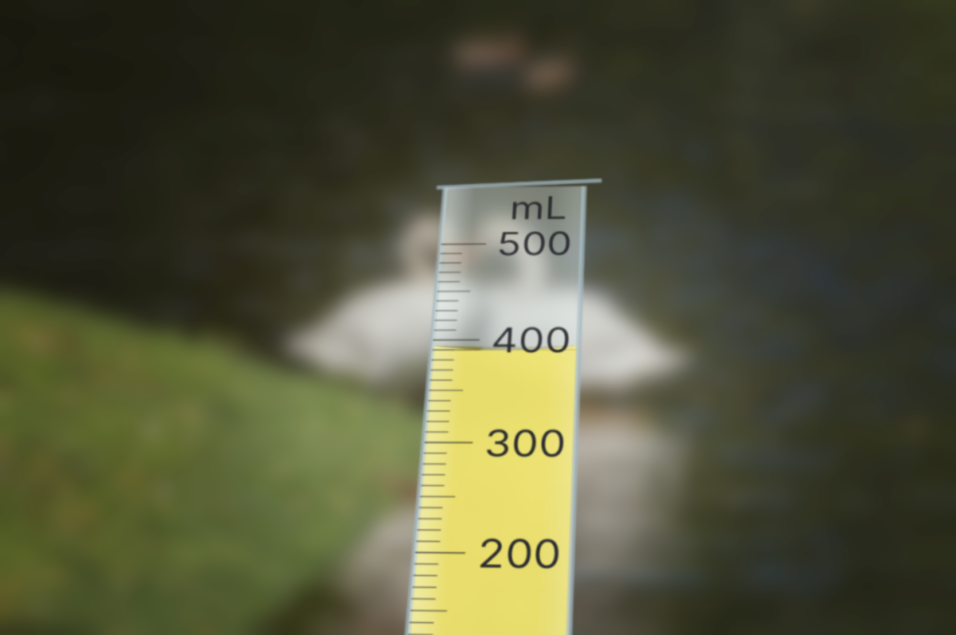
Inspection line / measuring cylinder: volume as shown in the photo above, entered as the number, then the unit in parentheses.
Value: 390 (mL)
